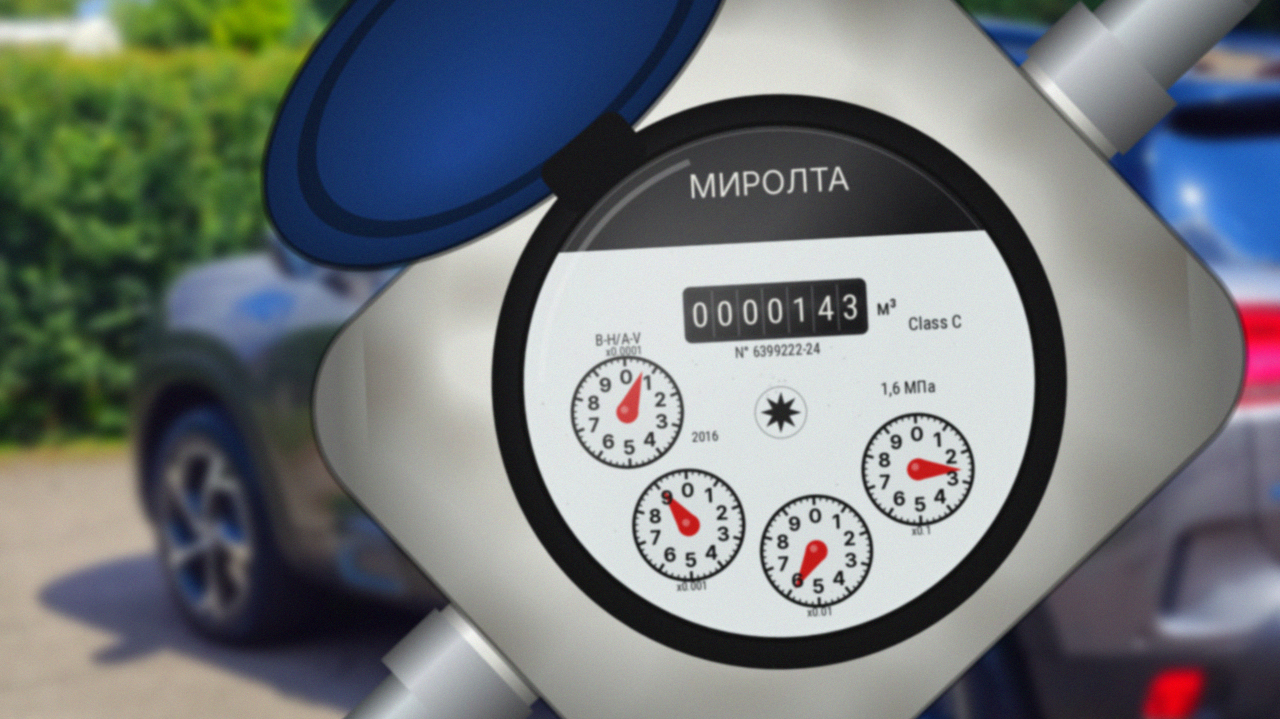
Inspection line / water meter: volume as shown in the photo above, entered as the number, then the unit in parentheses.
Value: 143.2590 (m³)
